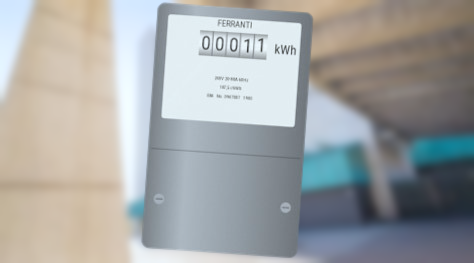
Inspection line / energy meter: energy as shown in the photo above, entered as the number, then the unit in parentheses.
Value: 11 (kWh)
